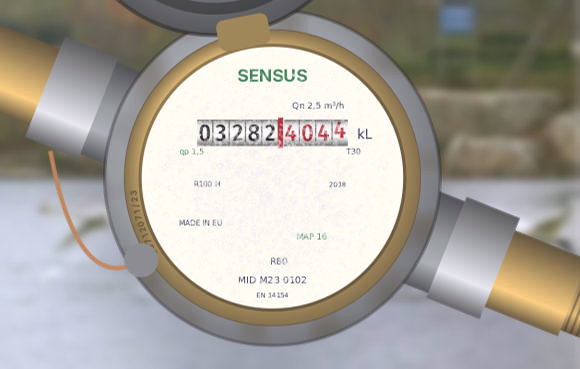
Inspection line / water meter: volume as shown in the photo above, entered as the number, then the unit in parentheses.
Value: 3282.4044 (kL)
